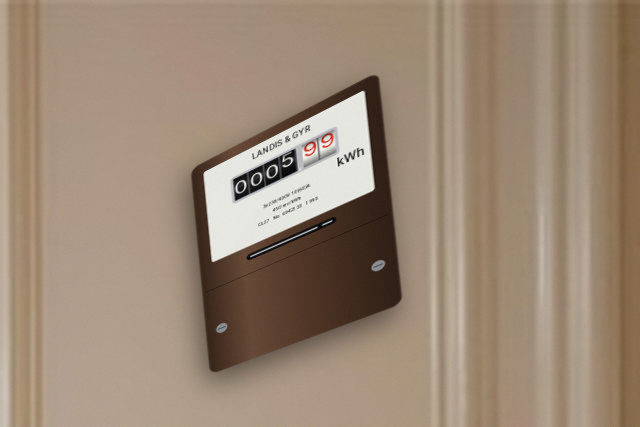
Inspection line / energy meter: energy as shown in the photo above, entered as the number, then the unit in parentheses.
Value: 5.99 (kWh)
